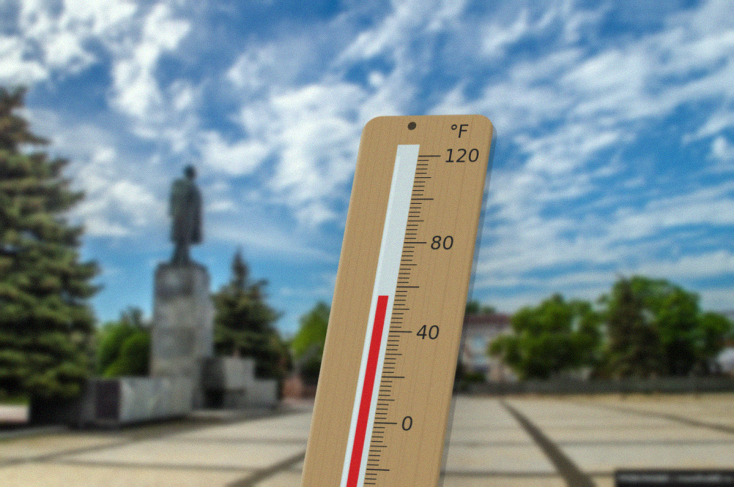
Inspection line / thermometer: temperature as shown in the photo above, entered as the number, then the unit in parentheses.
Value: 56 (°F)
